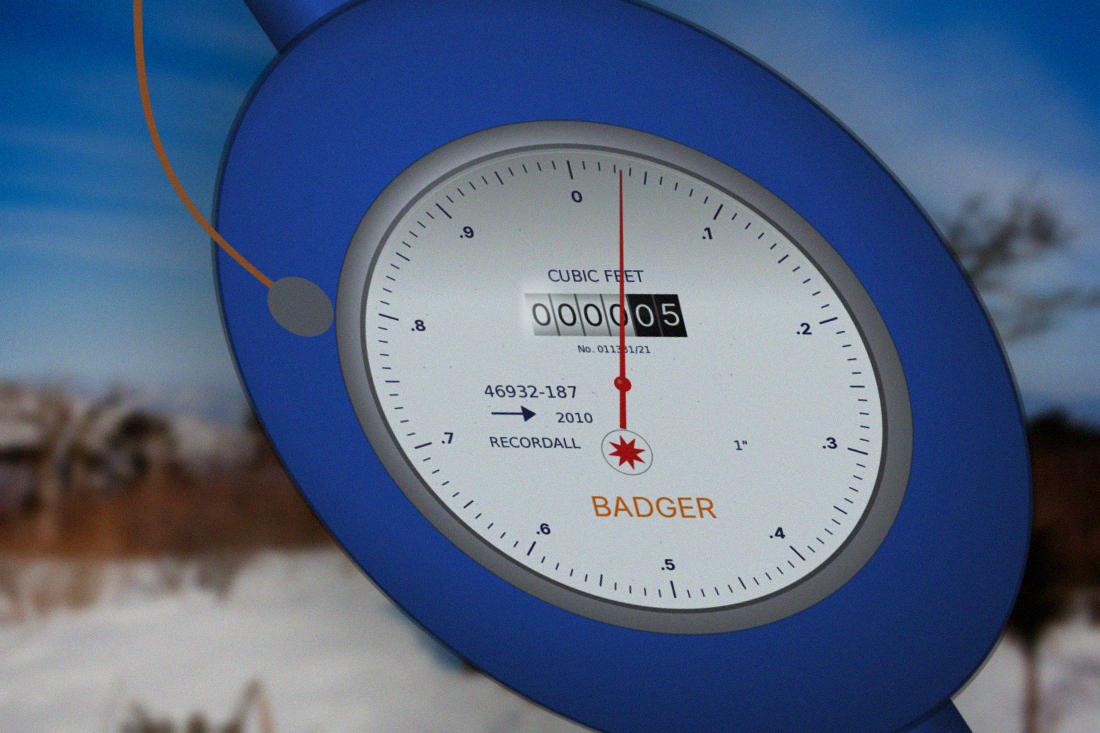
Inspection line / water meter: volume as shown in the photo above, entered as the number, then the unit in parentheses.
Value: 5.03 (ft³)
